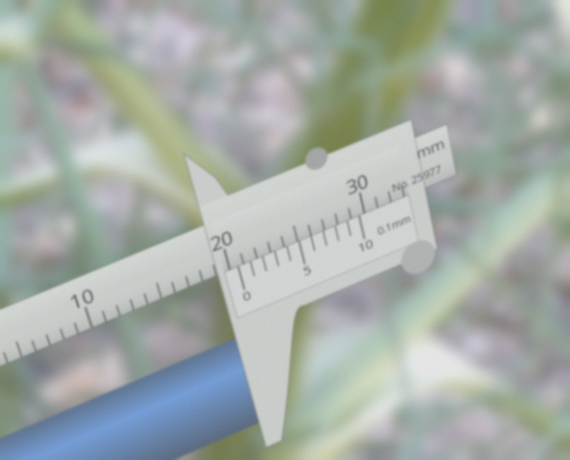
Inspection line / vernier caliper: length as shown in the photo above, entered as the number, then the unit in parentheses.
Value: 20.6 (mm)
